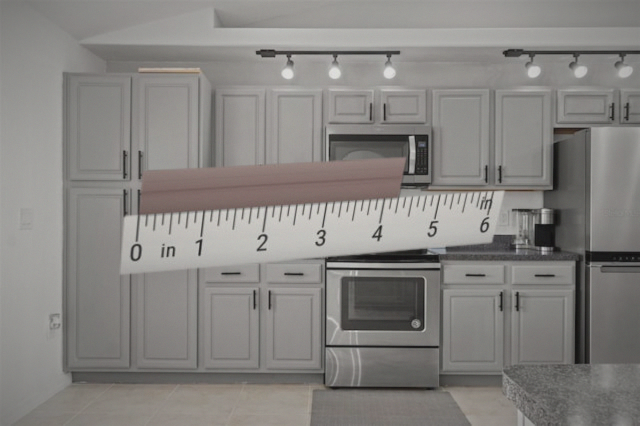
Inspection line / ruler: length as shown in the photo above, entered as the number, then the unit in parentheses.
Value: 4.25 (in)
